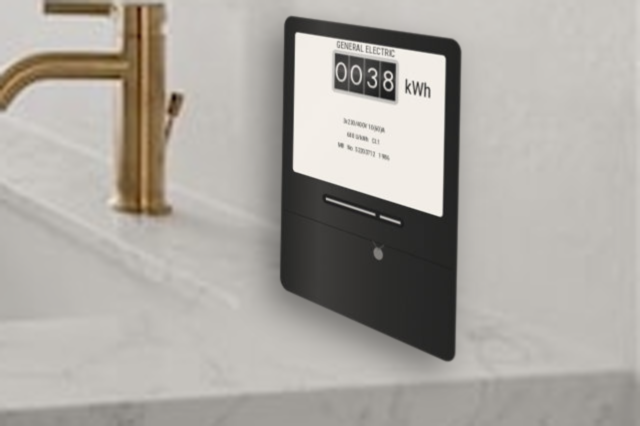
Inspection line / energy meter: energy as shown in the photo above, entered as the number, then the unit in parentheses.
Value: 38 (kWh)
